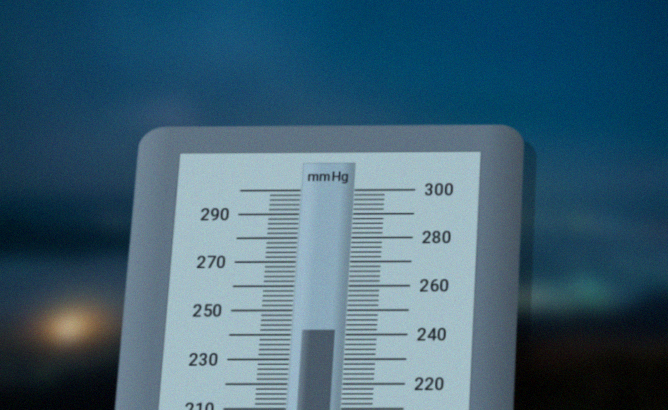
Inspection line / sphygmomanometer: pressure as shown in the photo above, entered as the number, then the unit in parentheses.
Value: 242 (mmHg)
